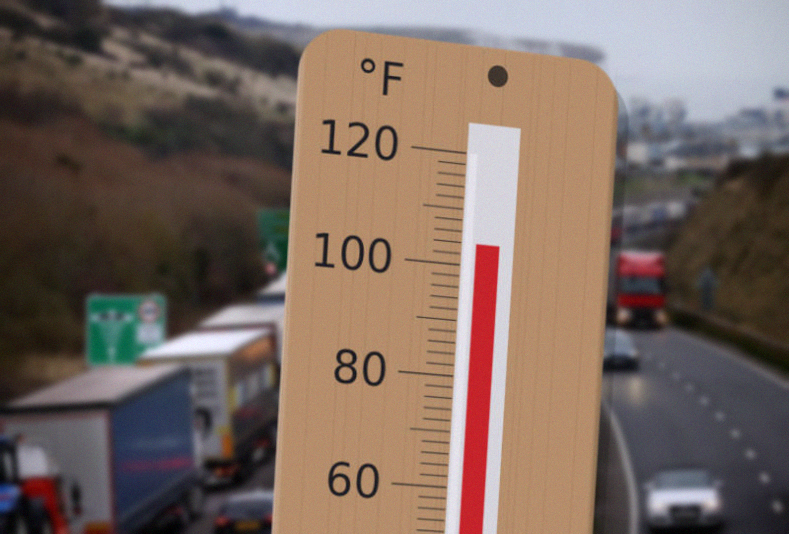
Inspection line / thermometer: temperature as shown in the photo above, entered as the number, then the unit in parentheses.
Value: 104 (°F)
